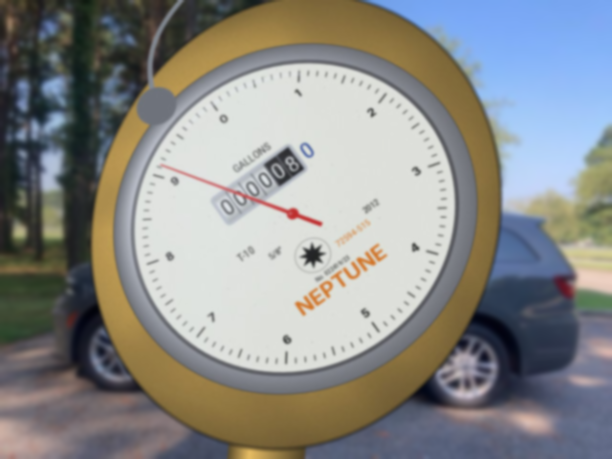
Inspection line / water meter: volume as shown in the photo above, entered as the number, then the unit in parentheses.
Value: 79.1 (gal)
